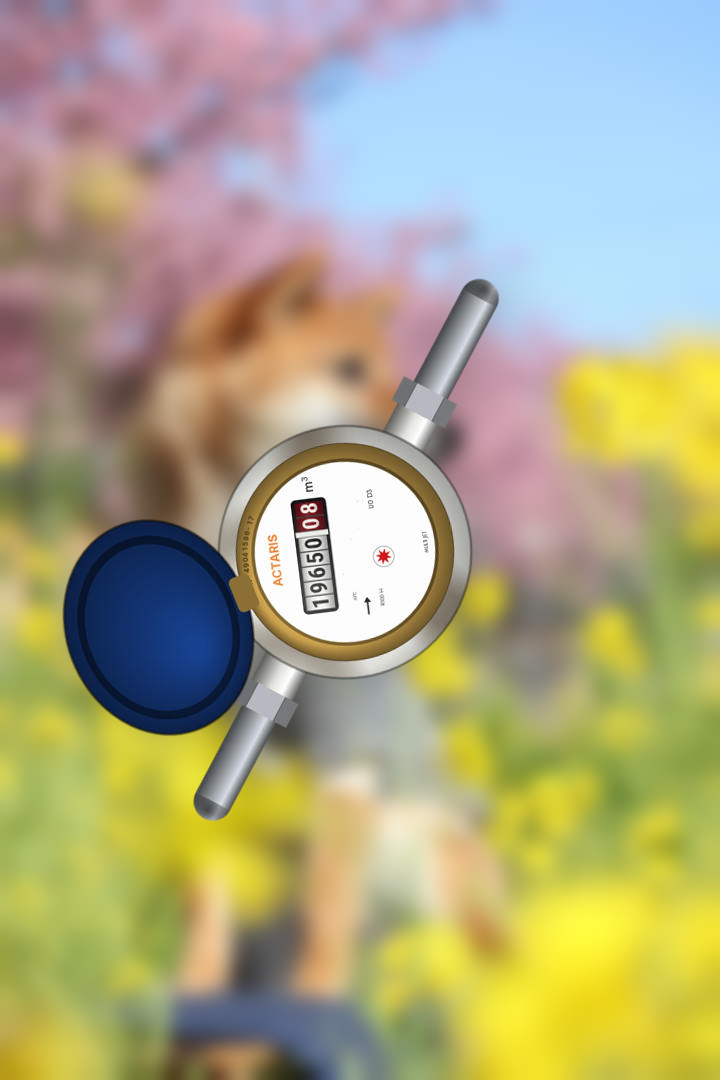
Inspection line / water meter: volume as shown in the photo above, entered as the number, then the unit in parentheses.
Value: 19650.08 (m³)
